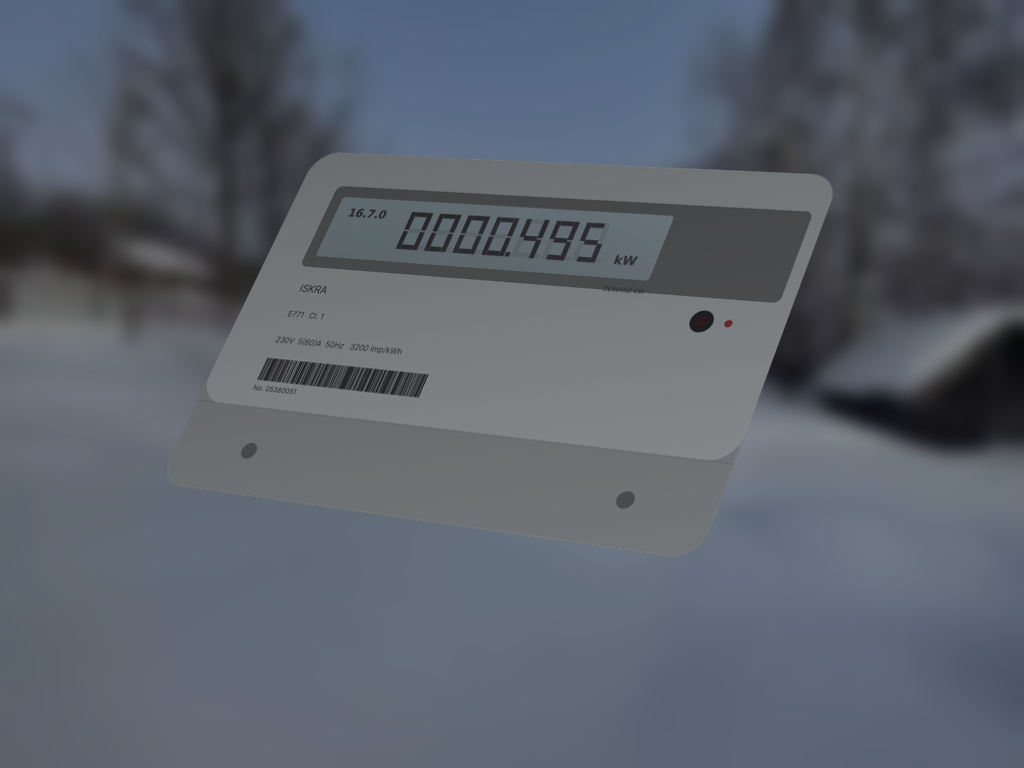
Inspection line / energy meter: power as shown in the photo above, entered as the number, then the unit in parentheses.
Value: 0.495 (kW)
